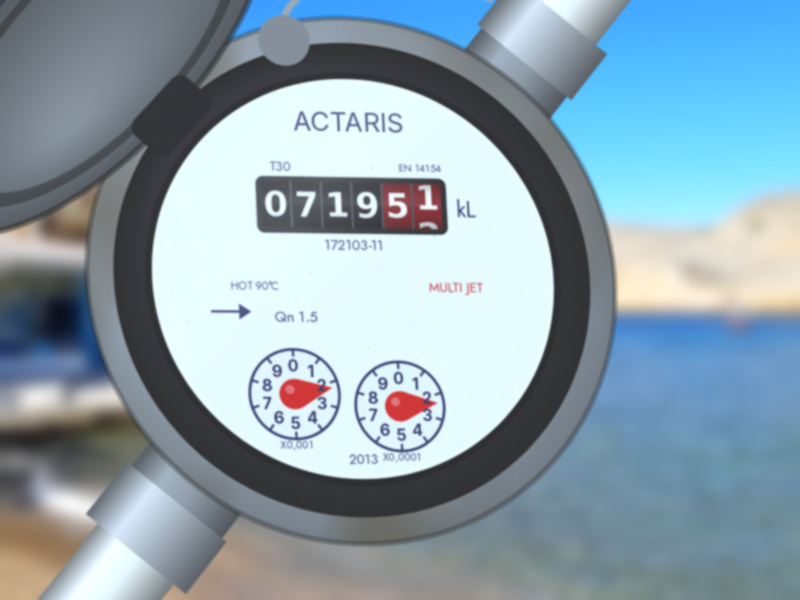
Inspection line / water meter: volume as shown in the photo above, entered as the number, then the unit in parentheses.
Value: 719.5122 (kL)
